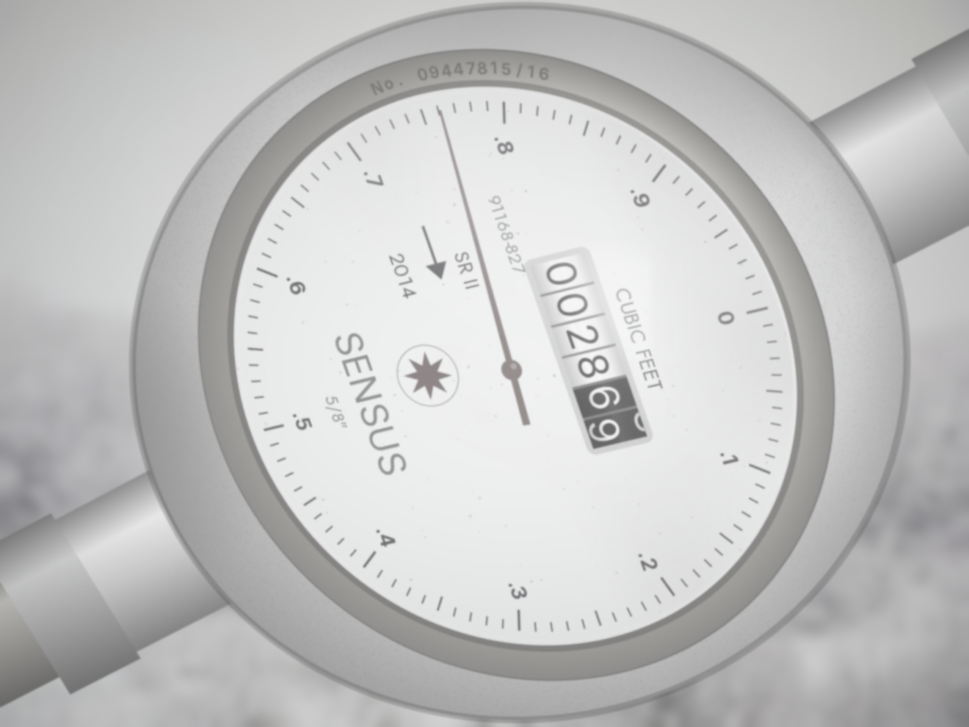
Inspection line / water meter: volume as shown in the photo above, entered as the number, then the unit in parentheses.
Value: 2868.76 (ft³)
